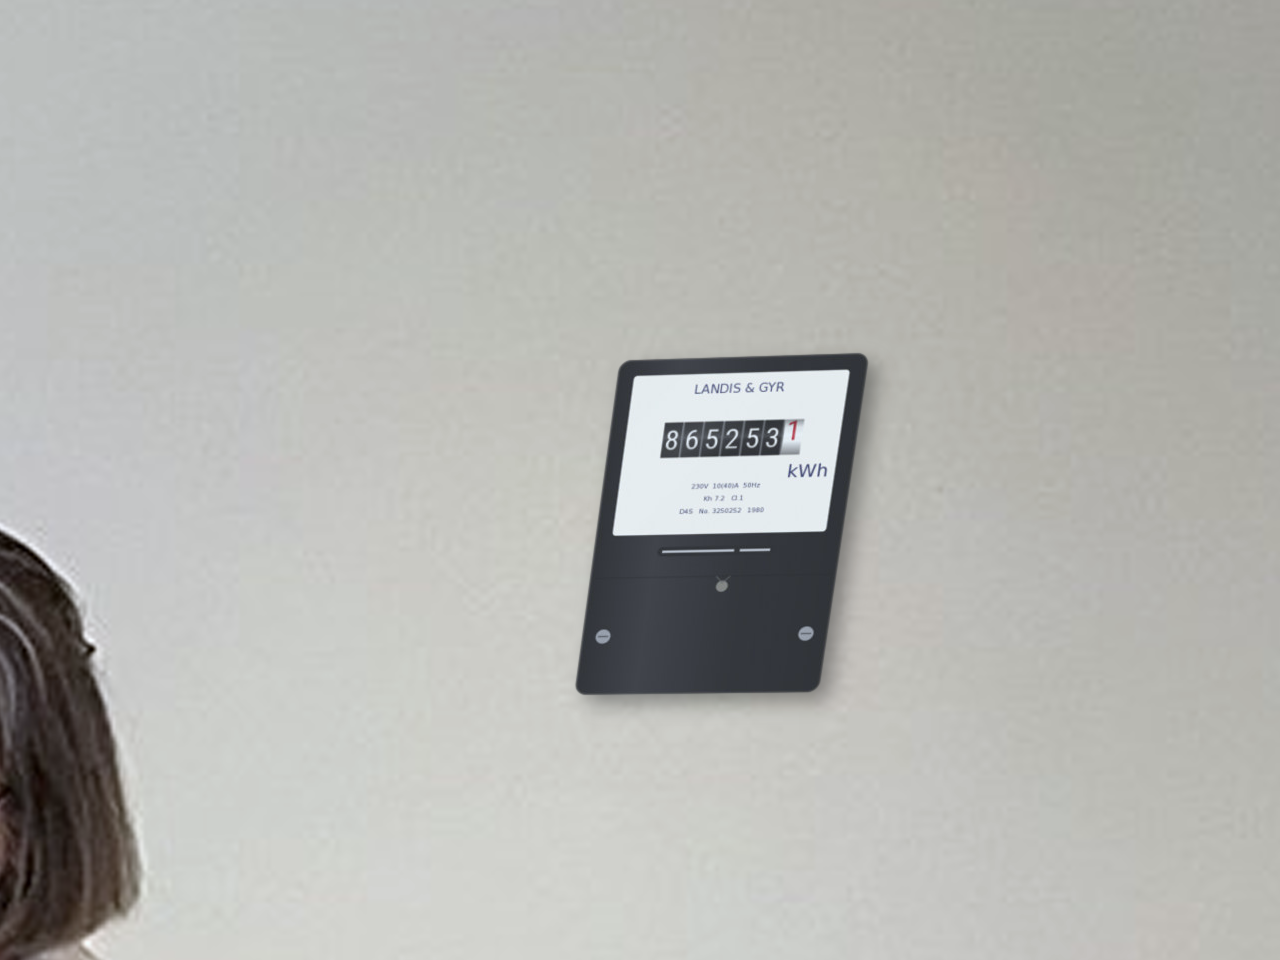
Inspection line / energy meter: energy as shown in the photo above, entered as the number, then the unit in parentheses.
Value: 865253.1 (kWh)
